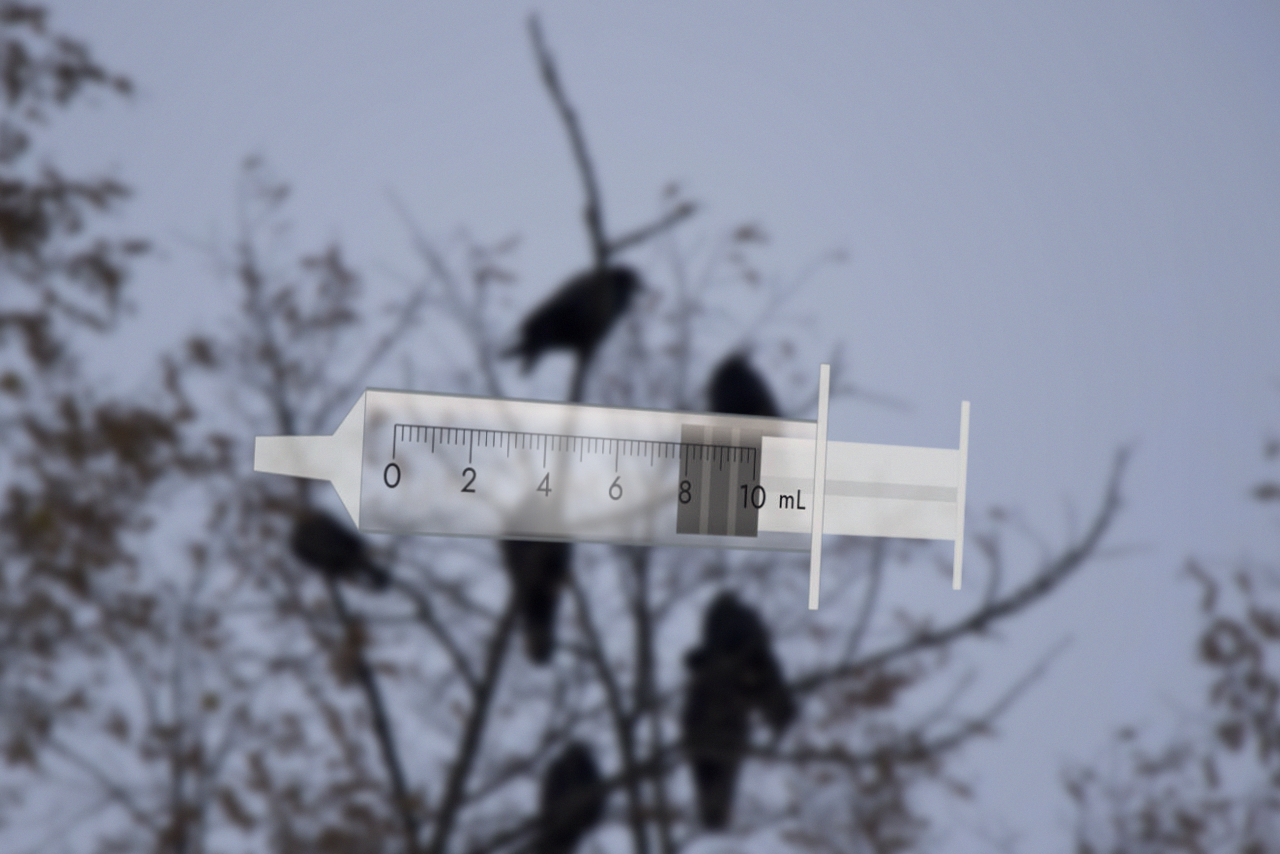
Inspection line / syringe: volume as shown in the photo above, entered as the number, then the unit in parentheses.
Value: 7.8 (mL)
